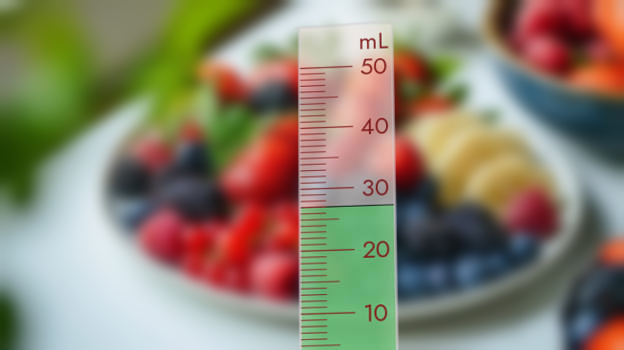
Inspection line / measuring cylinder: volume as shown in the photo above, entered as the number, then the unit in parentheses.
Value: 27 (mL)
